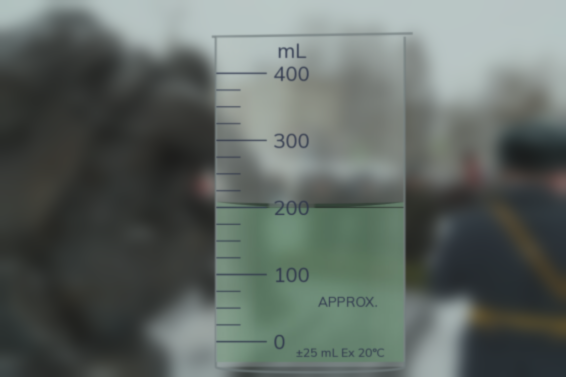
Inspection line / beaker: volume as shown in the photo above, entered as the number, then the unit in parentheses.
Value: 200 (mL)
